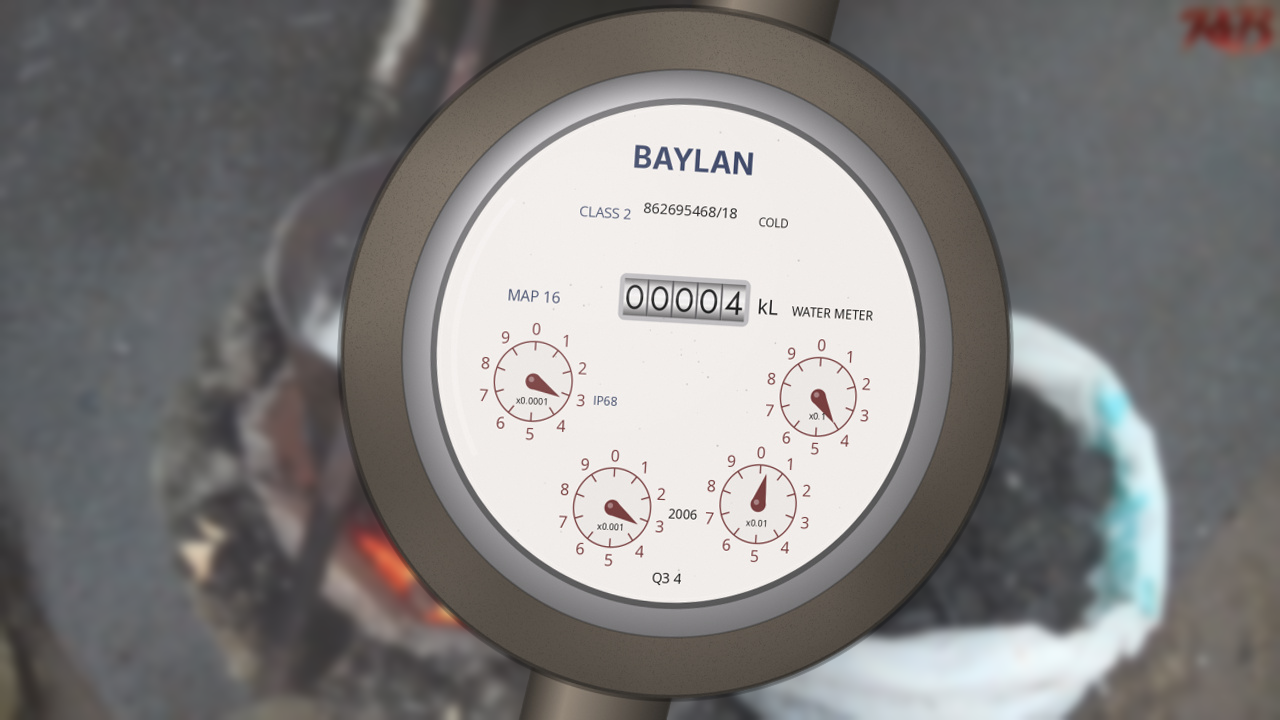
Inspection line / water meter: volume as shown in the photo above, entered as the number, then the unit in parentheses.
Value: 4.4033 (kL)
